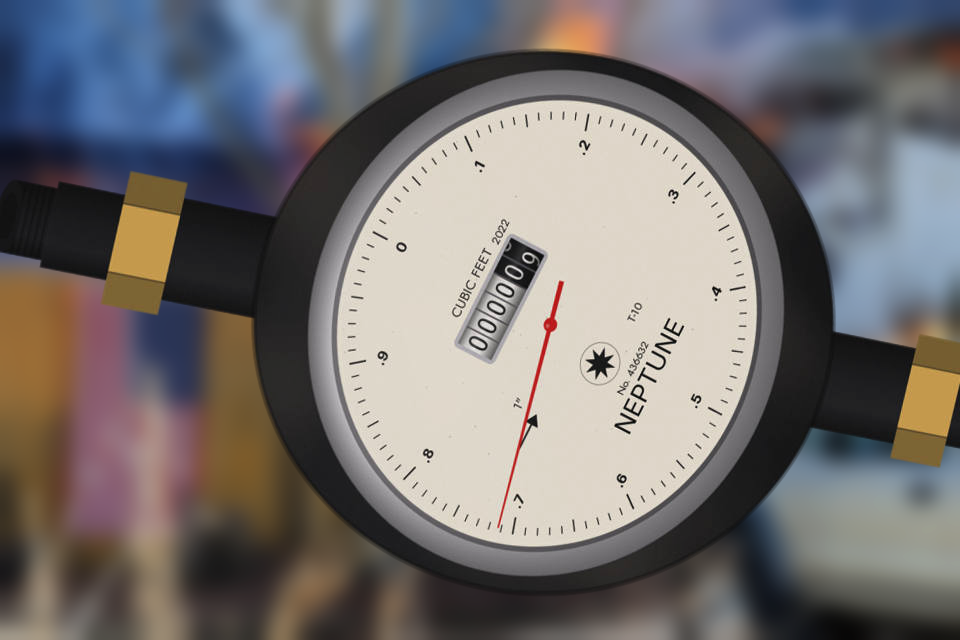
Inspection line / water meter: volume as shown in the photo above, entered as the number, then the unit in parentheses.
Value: 8.71 (ft³)
